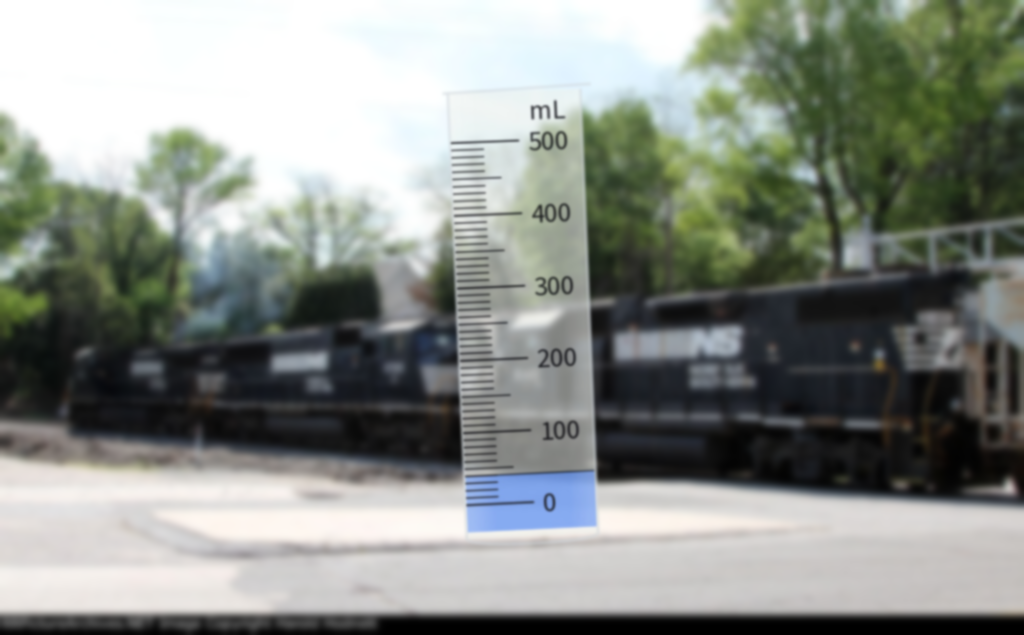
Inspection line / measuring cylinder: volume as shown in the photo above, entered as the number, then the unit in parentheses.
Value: 40 (mL)
